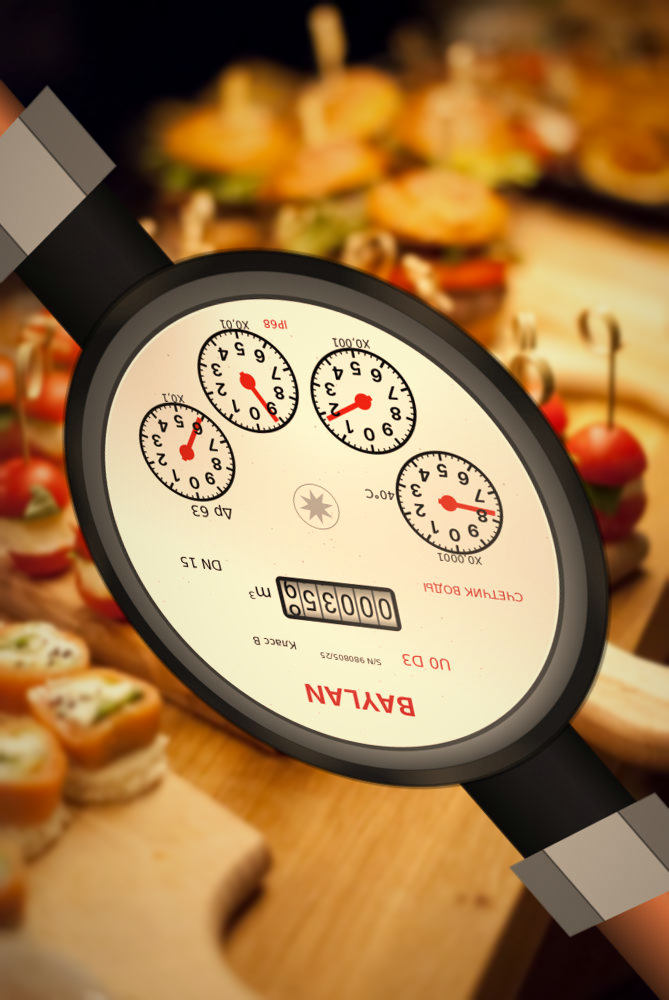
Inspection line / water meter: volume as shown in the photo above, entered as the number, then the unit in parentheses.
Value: 358.5917 (m³)
